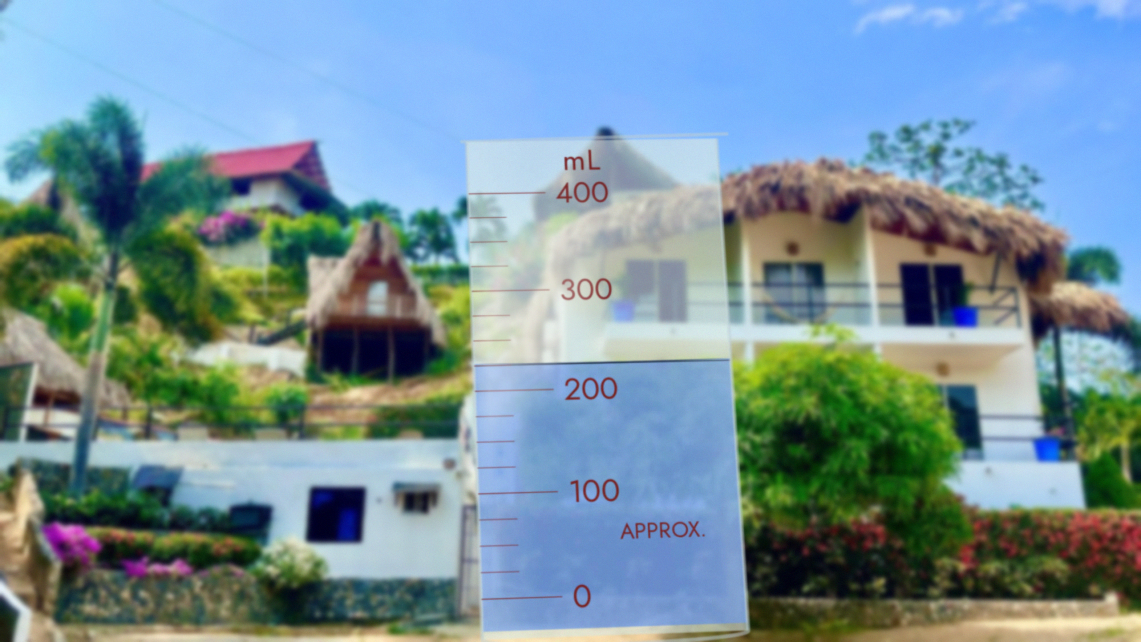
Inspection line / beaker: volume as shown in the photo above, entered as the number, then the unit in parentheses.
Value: 225 (mL)
